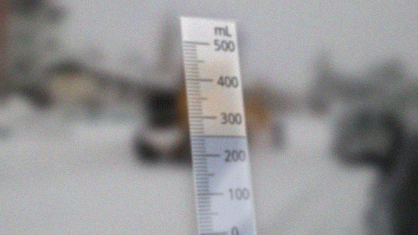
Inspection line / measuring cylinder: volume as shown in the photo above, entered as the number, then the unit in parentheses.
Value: 250 (mL)
